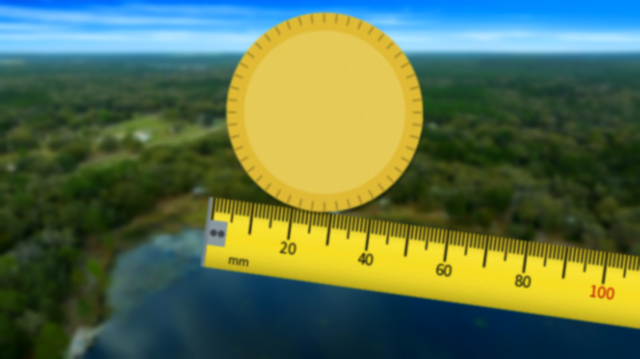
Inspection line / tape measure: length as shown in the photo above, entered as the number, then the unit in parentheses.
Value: 50 (mm)
